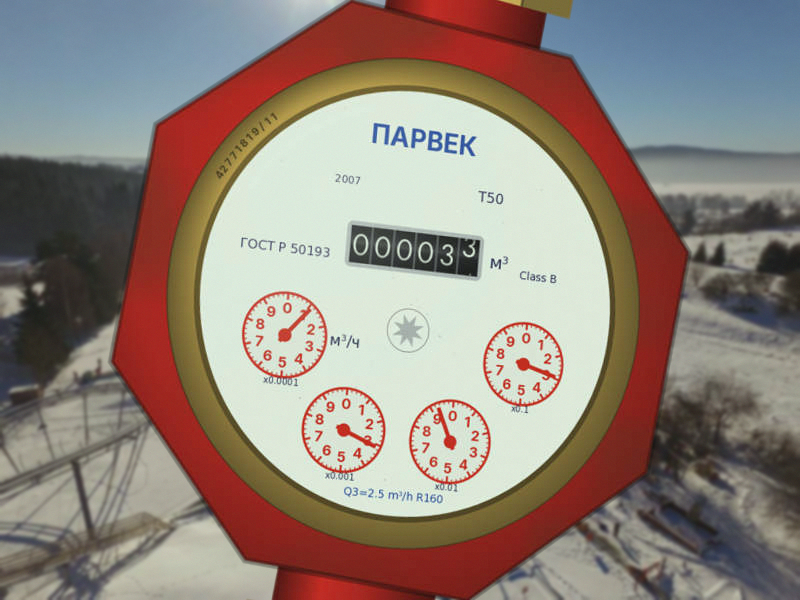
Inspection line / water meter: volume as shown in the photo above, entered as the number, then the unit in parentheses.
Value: 33.2931 (m³)
